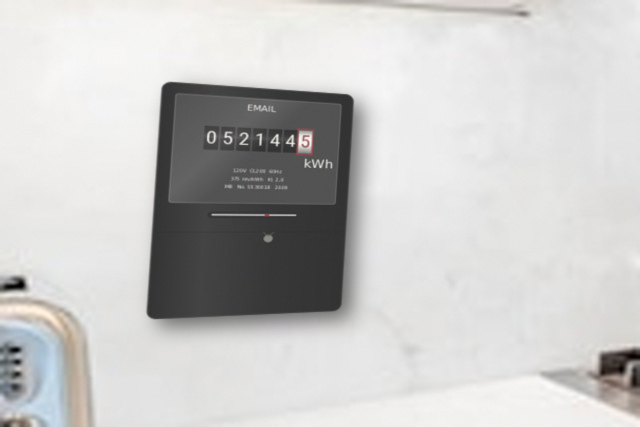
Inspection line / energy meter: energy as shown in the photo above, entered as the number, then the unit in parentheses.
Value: 52144.5 (kWh)
